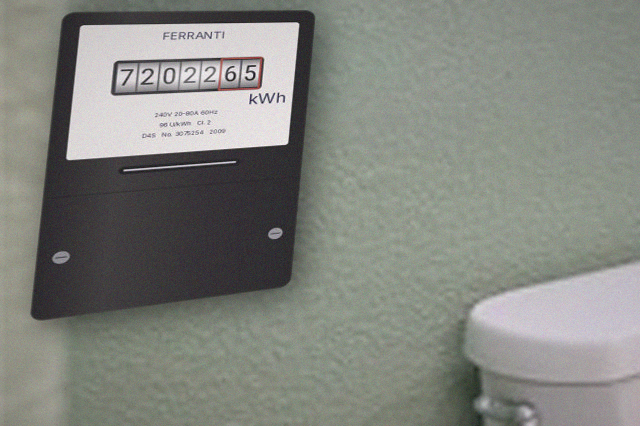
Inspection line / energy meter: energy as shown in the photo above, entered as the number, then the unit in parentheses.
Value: 72022.65 (kWh)
